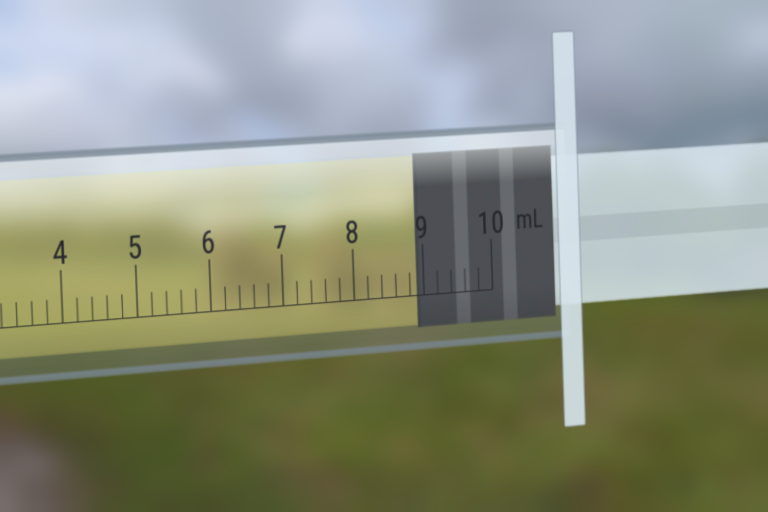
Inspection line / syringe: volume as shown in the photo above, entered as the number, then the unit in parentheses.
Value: 8.9 (mL)
